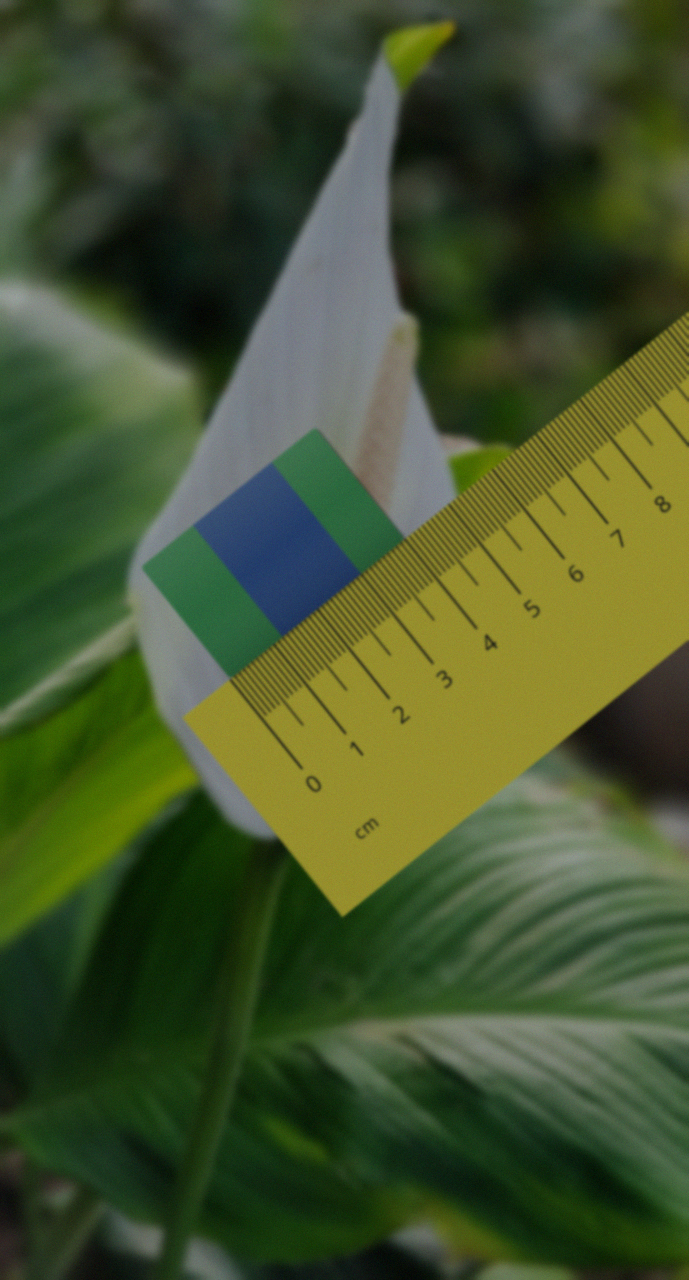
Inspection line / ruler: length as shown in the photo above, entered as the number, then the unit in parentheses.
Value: 4 (cm)
